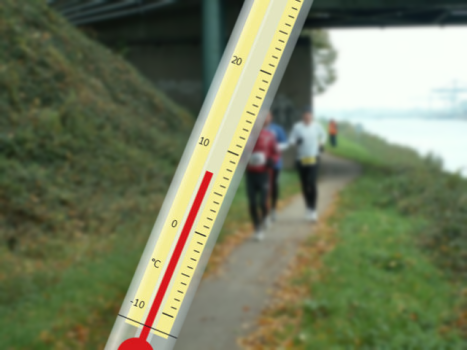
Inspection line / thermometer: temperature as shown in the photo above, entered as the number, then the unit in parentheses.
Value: 7 (°C)
